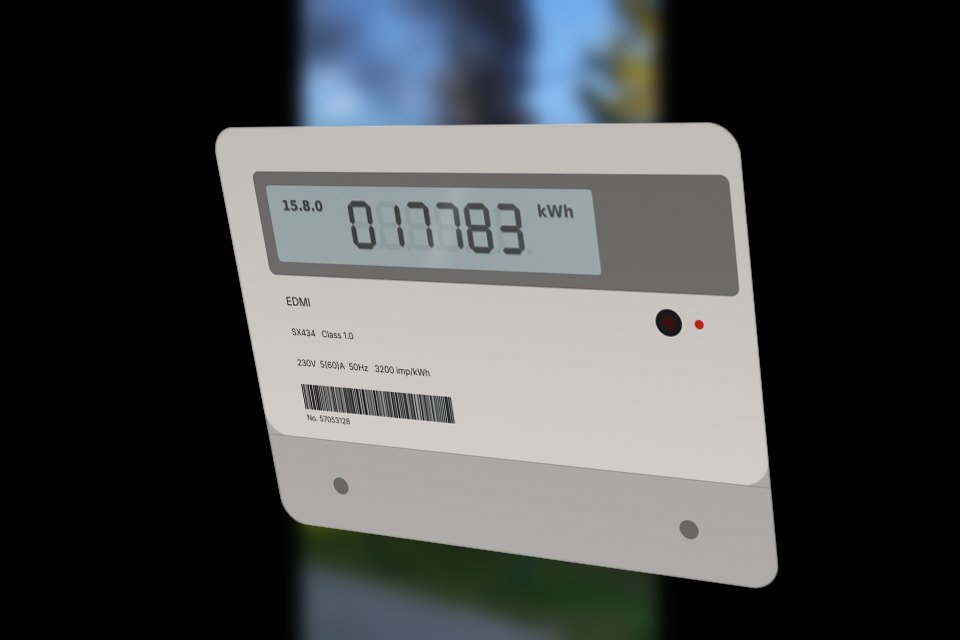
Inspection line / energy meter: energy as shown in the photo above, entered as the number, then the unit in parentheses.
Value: 17783 (kWh)
